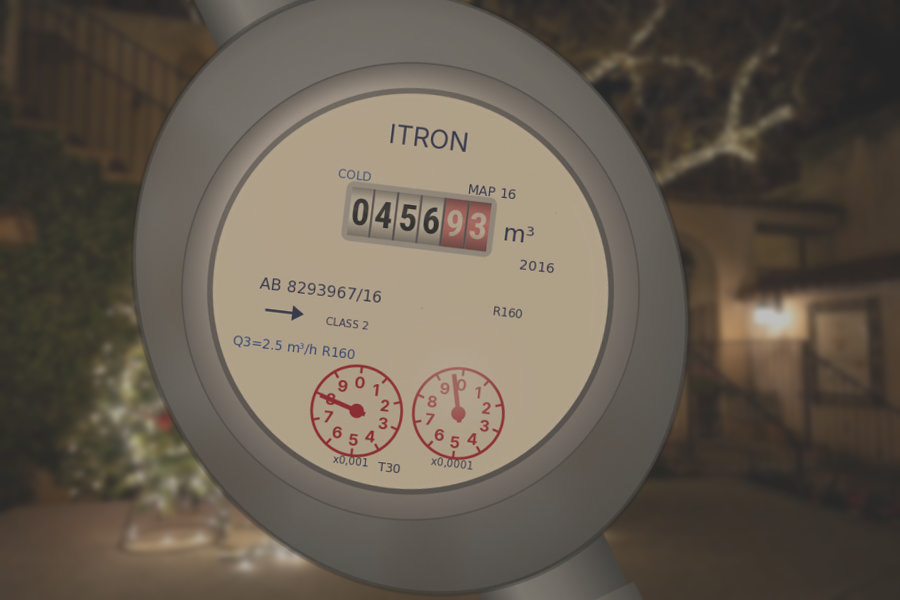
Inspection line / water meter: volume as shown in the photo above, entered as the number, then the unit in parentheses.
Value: 456.9379 (m³)
